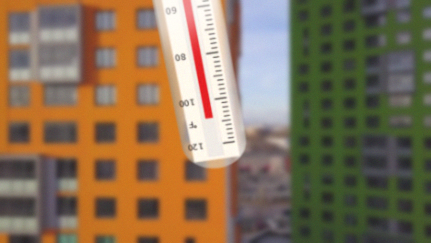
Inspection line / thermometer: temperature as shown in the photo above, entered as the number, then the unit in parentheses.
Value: 108 (°F)
